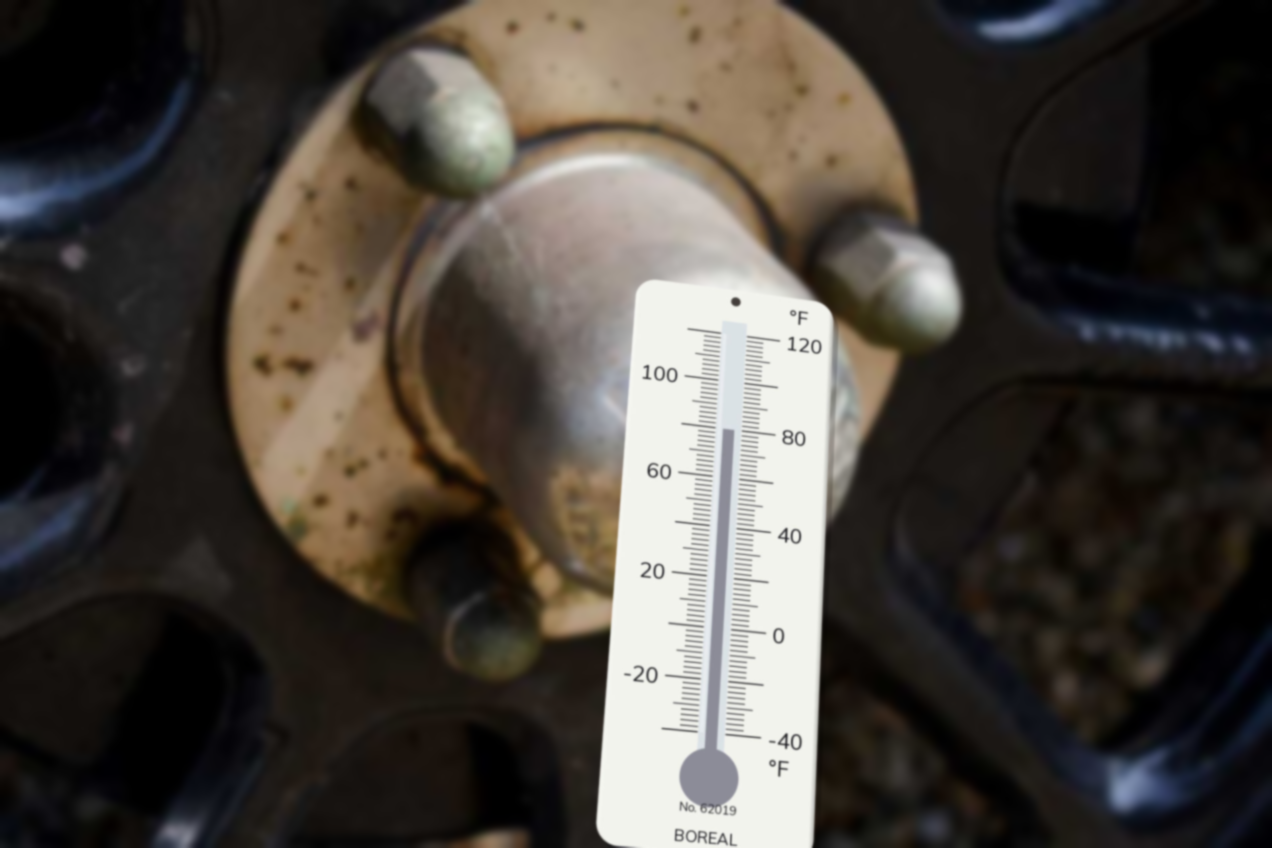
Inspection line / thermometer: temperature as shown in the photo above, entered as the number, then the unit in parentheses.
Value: 80 (°F)
